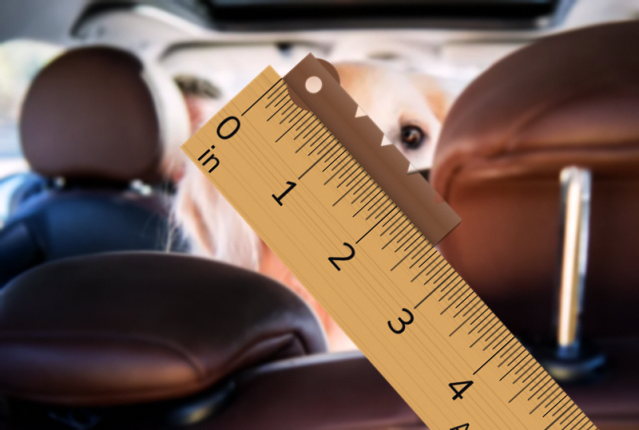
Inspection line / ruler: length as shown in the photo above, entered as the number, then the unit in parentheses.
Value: 2.625 (in)
